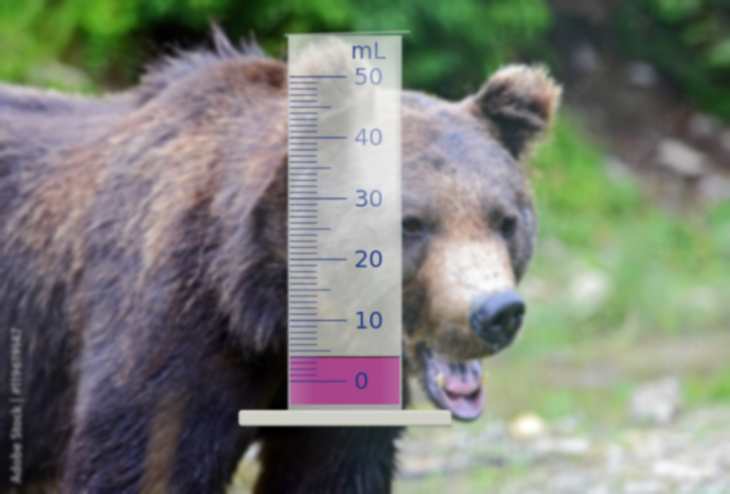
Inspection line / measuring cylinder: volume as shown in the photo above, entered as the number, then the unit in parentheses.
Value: 4 (mL)
